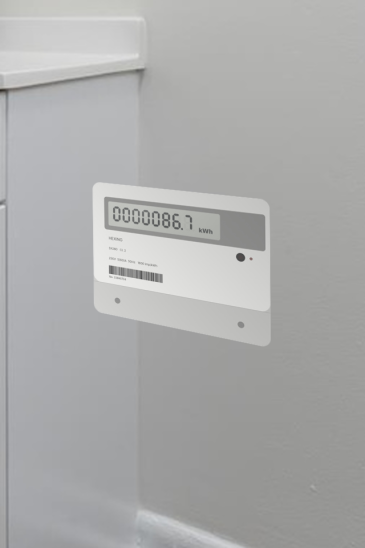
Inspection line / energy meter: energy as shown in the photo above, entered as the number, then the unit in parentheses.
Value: 86.7 (kWh)
